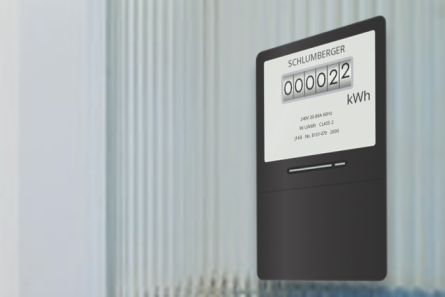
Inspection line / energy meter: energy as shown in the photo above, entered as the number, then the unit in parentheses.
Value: 22 (kWh)
